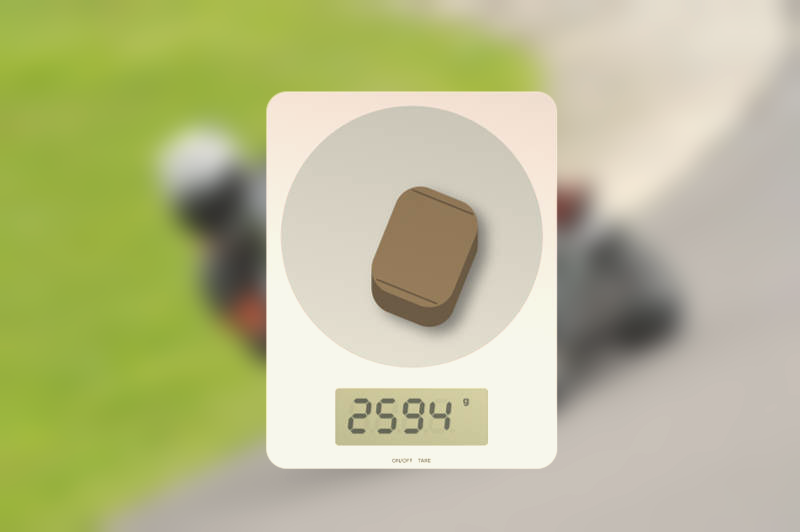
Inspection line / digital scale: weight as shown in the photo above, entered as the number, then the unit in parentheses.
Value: 2594 (g)
